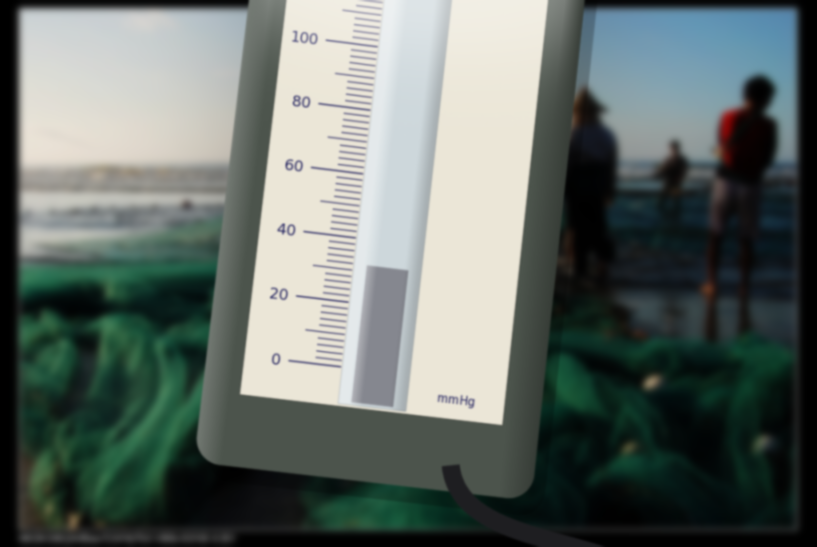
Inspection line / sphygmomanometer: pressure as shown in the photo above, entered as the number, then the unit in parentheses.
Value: 32 (mmHg)
